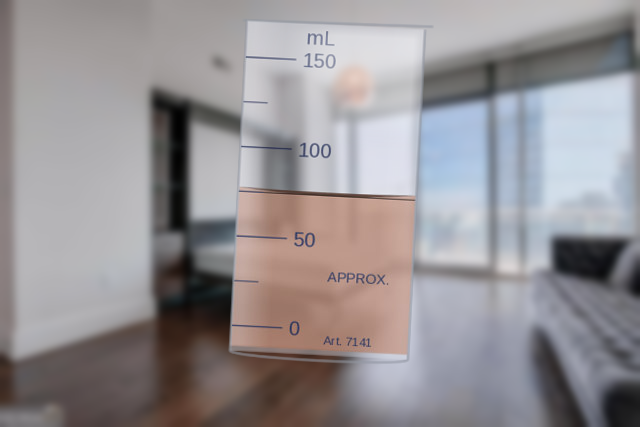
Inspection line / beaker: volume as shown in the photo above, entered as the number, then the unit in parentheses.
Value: 75 (mL)
